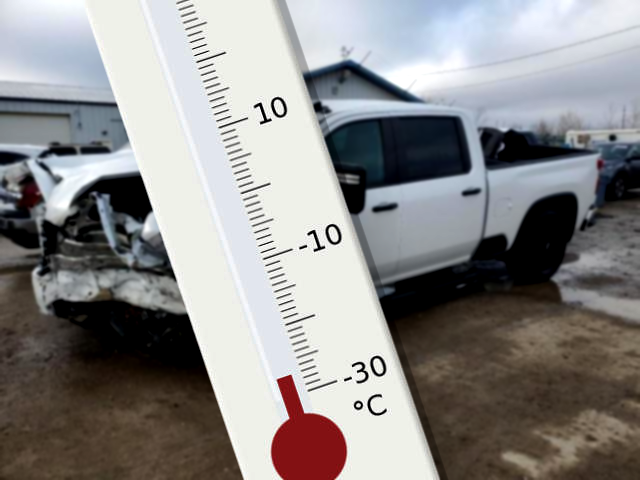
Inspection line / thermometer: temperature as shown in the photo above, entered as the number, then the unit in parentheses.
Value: -27 (°C)
